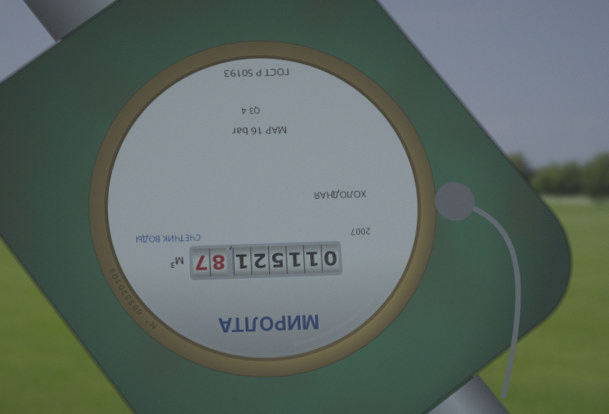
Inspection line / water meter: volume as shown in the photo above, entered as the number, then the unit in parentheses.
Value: 11521.87 (m³)
